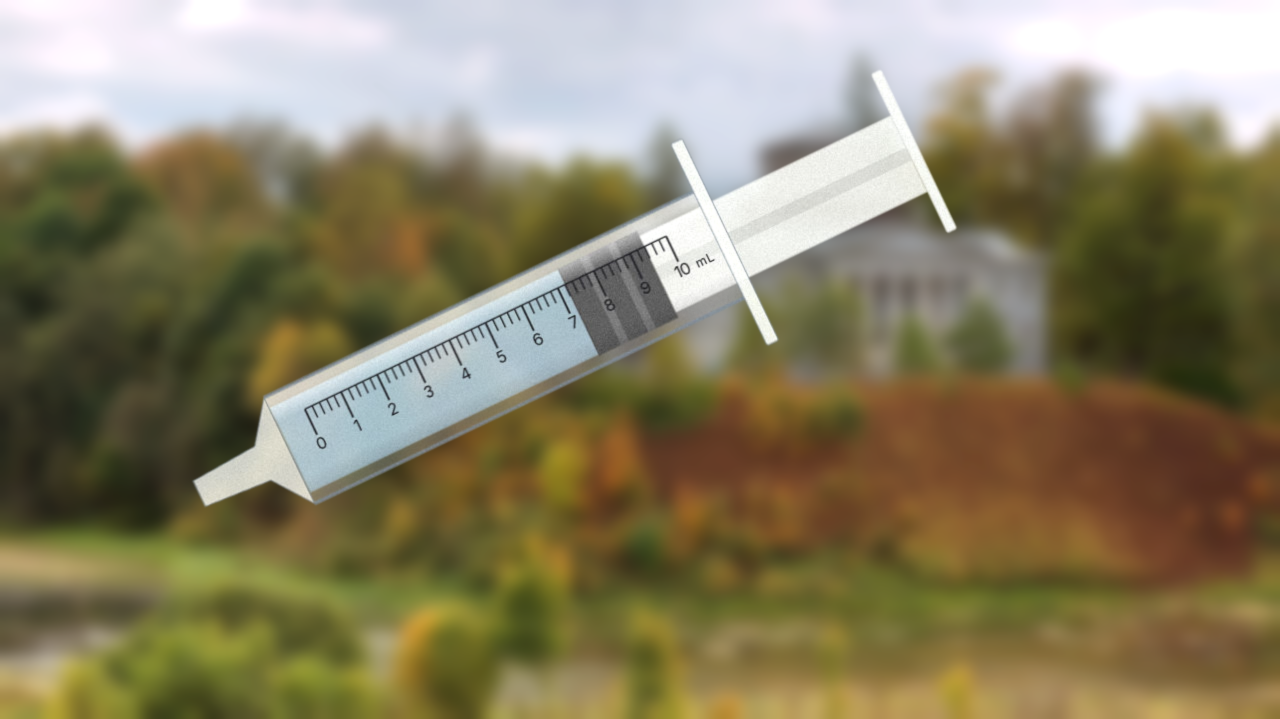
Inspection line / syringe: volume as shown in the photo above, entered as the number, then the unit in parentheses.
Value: 7.2 (mL)
